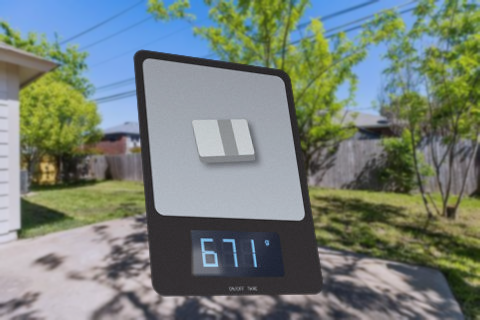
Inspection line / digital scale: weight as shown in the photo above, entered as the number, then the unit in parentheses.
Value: 671 (g)
